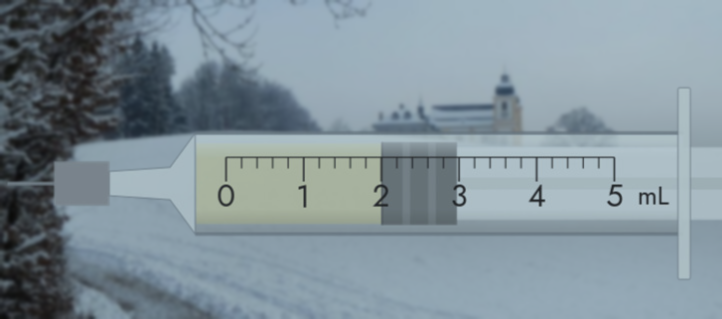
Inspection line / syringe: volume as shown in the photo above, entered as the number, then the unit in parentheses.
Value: 2 (mL)
